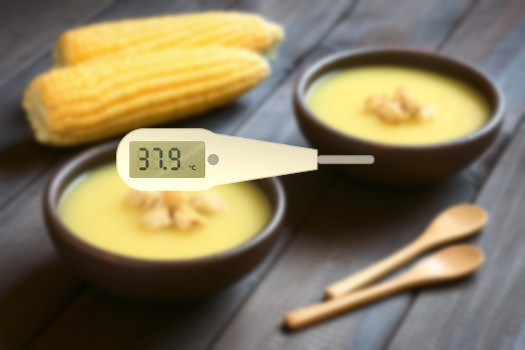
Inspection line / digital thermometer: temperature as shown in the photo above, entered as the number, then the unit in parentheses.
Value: 37.9 (°C)
